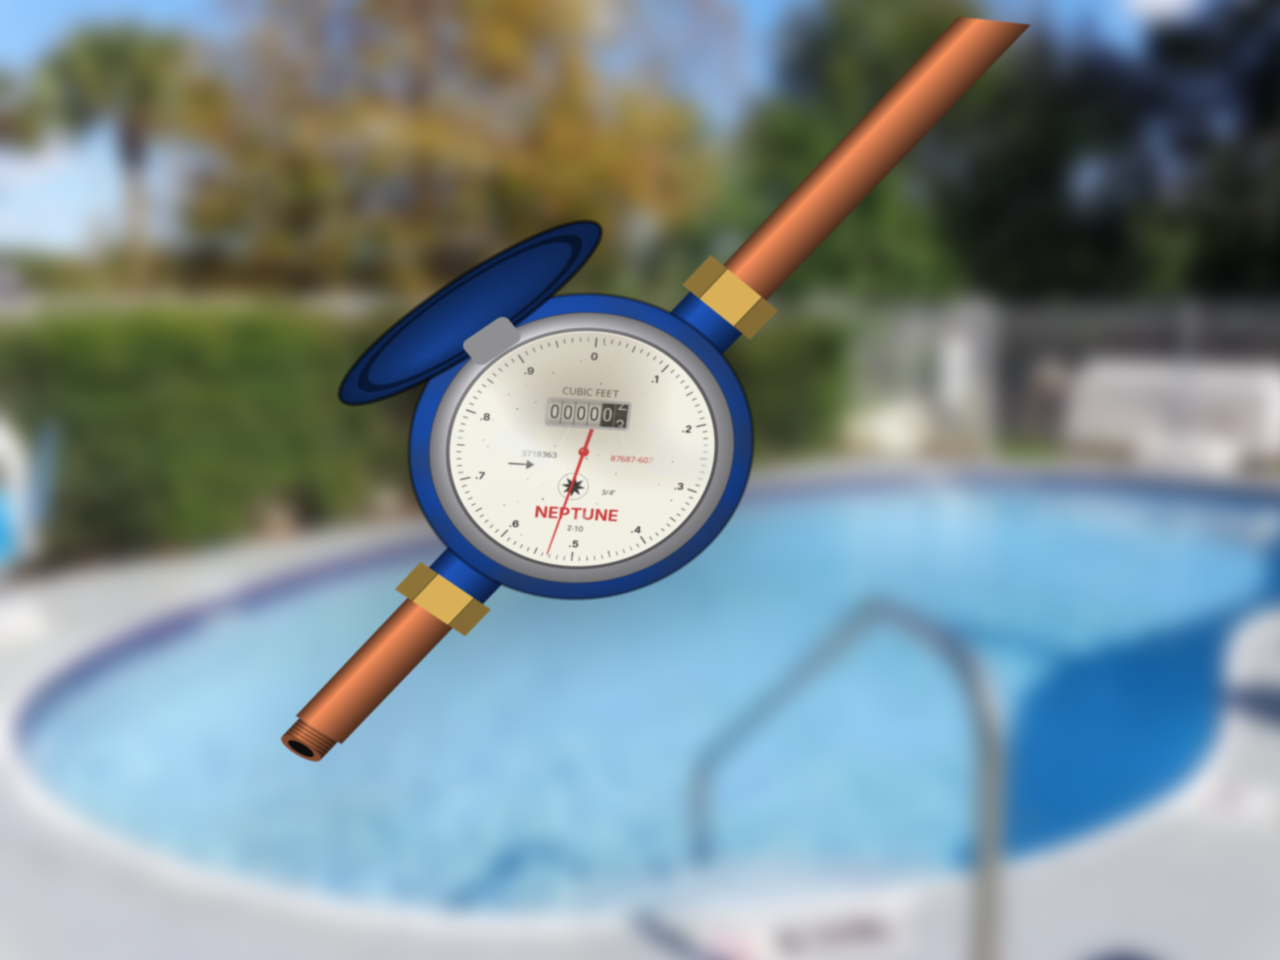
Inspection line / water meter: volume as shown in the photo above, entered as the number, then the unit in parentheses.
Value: 2.53 (ft³)
